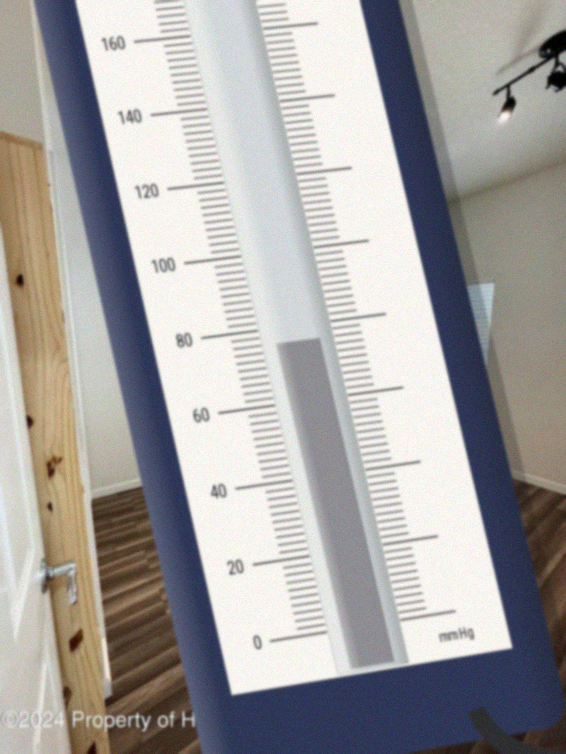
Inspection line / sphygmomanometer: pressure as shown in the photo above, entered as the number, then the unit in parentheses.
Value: 76 (mmHg)
